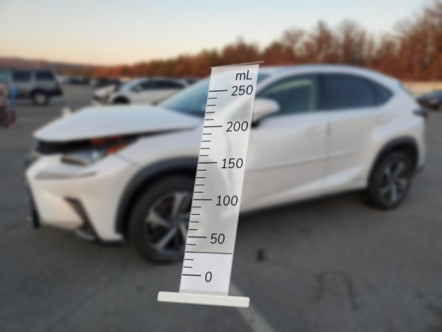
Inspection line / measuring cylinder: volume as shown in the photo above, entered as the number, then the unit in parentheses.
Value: 30 (mL)
